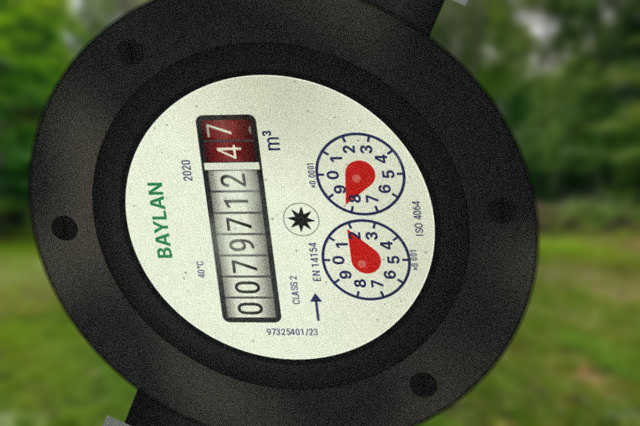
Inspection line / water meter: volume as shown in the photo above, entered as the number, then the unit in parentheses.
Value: 79712.4718 (m³)
